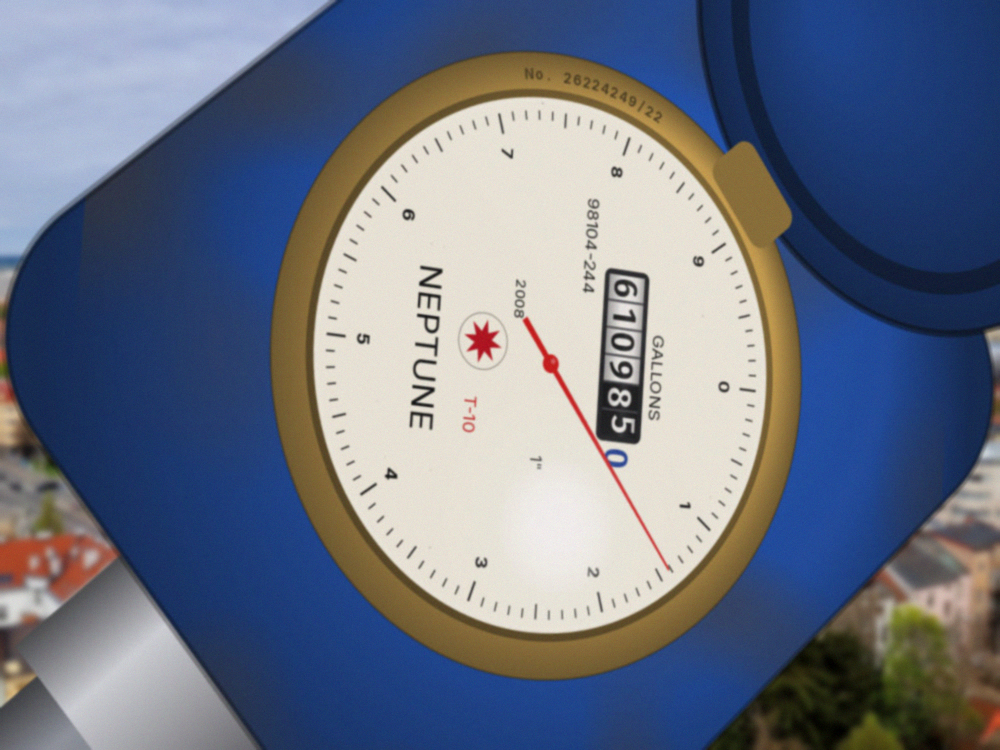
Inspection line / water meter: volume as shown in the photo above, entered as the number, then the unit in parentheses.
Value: 6109851.4 (gal)
